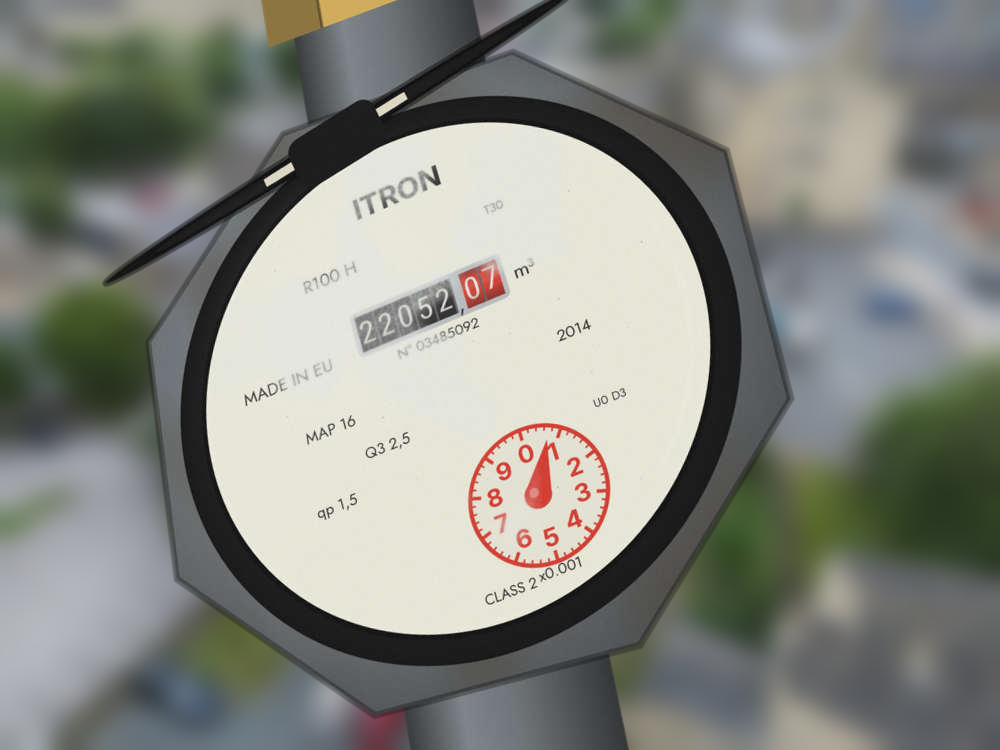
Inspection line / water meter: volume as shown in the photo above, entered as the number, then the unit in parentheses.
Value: 22052.070 (m³)
